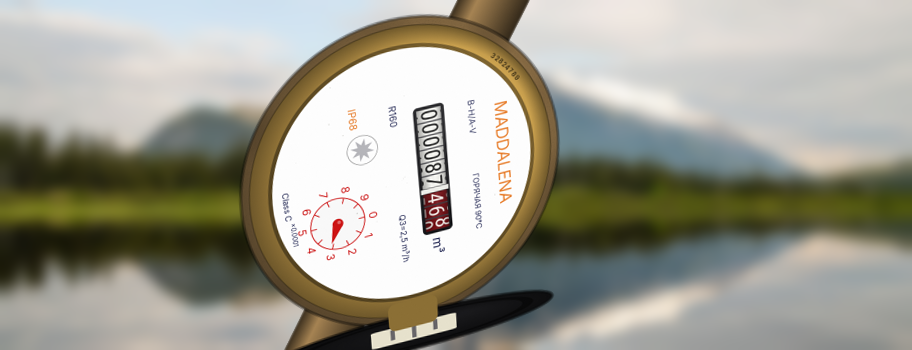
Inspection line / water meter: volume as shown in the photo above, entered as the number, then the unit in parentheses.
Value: 87.4683 (m³)
